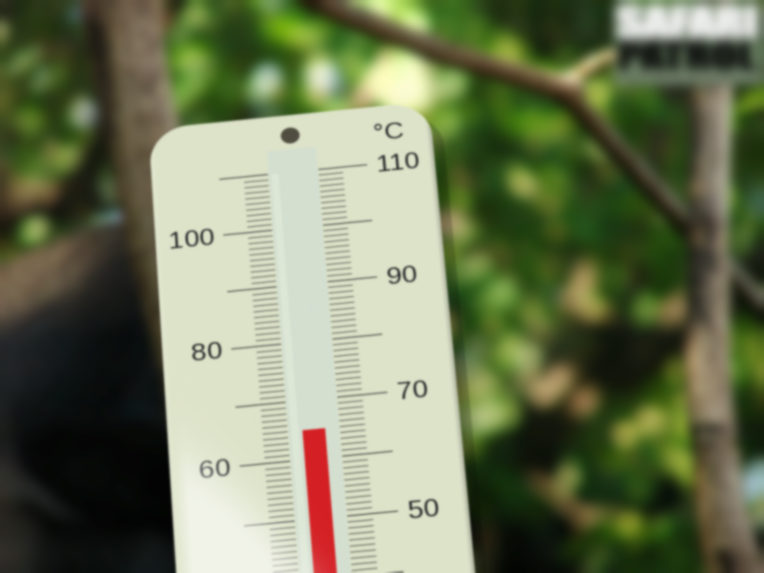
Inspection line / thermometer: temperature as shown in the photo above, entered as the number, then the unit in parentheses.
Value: 65 (°C)
